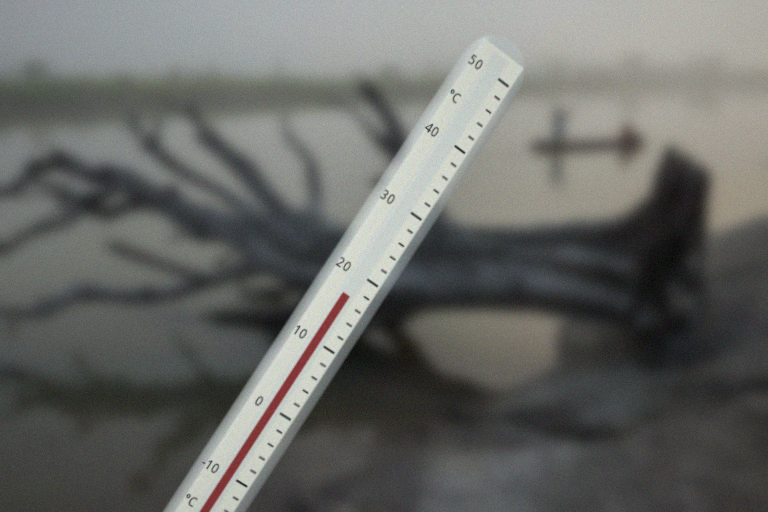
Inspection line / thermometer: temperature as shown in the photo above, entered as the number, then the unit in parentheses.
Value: 17 (°C)
